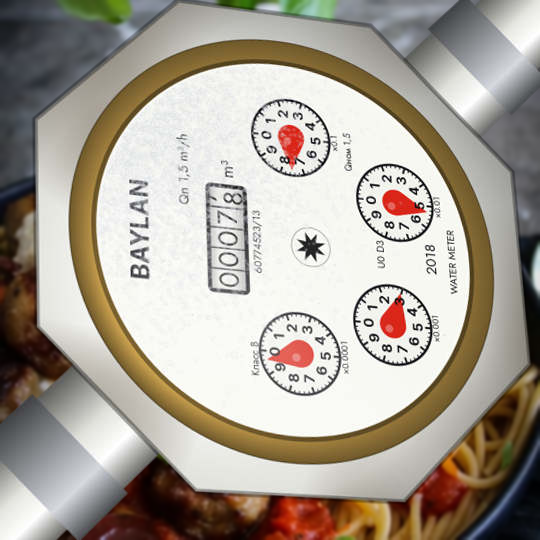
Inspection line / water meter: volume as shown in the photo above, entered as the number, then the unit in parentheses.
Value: 77.7529 (m³)
